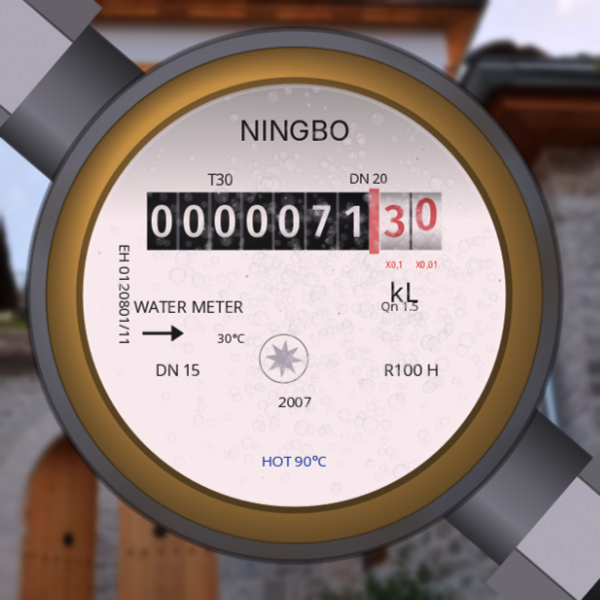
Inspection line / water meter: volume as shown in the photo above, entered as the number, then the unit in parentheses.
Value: 71.30 (kL)
